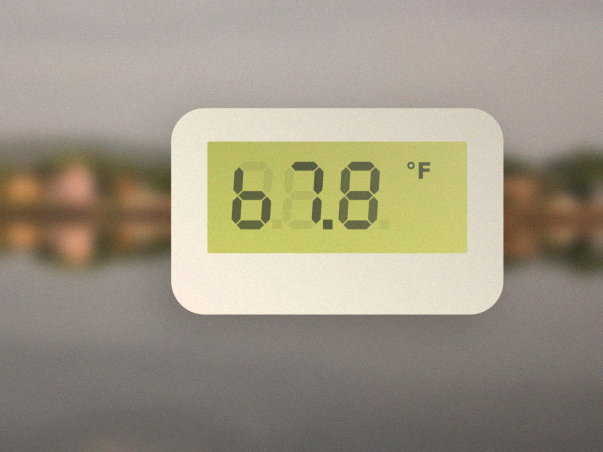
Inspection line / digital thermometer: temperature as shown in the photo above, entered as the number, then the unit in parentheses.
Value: 67.8 (°F)
